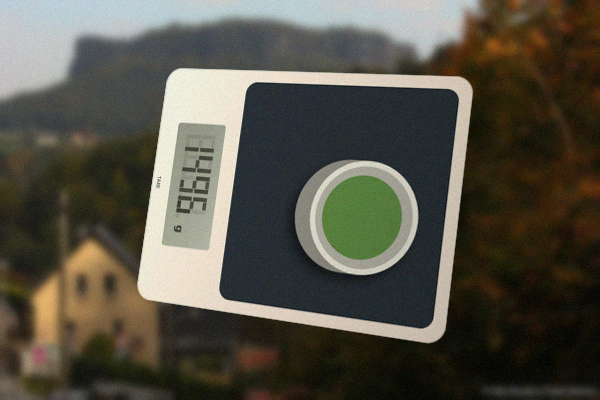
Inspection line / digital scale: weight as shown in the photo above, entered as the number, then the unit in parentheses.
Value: 1496 (g)
